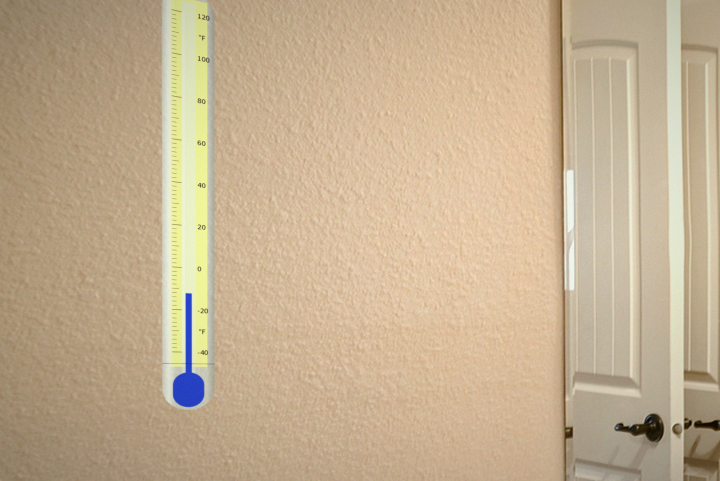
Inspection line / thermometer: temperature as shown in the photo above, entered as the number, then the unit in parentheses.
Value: -12 (°F)
